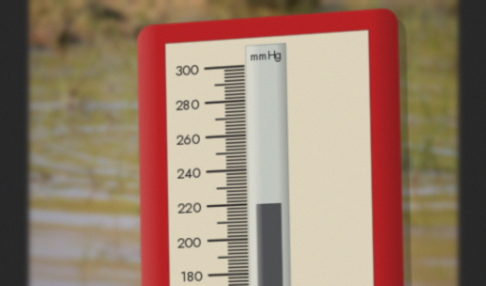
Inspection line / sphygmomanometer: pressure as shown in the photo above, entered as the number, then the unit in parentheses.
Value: 220 (mmHg)
